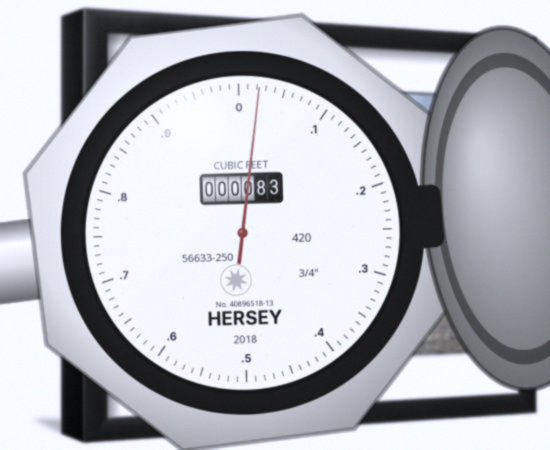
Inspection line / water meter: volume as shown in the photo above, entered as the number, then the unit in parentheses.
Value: 83.02 (ft³)
